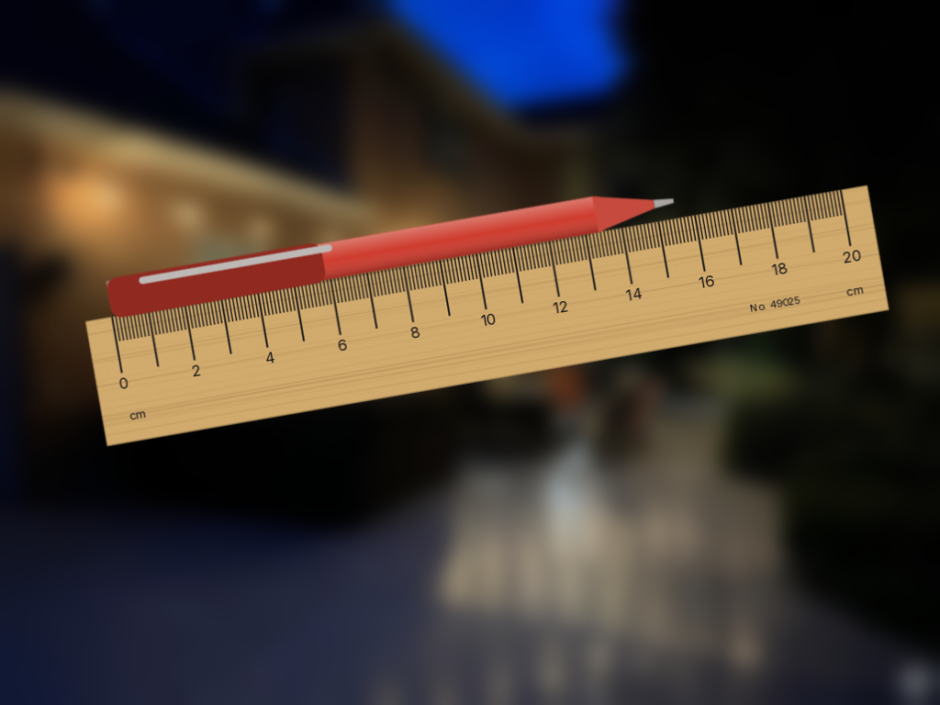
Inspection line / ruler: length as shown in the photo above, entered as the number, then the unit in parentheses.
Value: 15.5 (cm)
